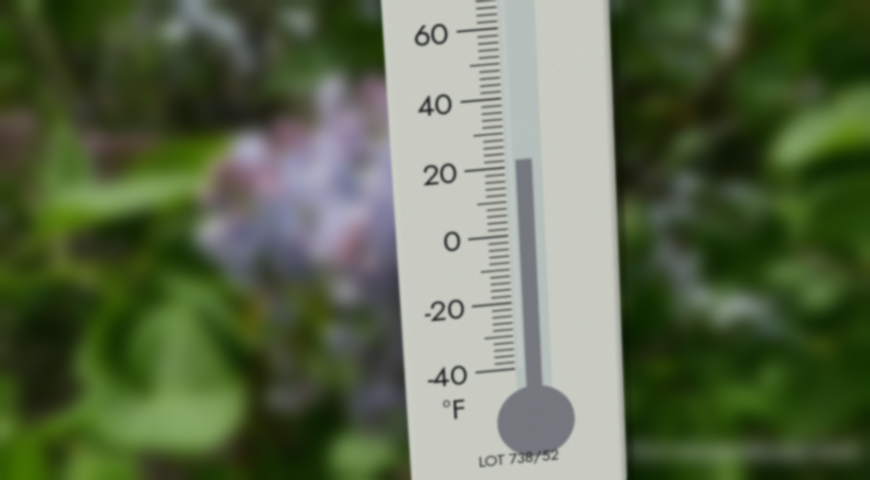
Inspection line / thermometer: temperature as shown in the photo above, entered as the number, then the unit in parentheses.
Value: 22 (°F)
